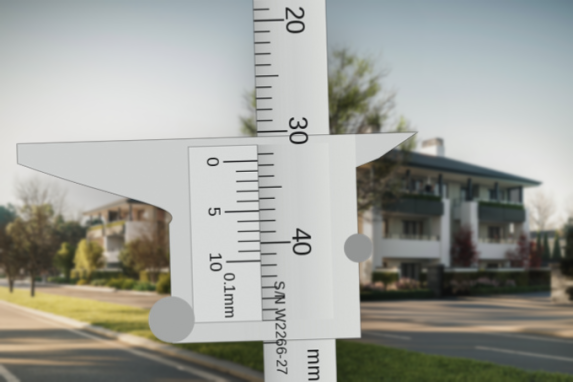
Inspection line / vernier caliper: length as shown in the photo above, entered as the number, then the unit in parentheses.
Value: 32.6 (mm)
